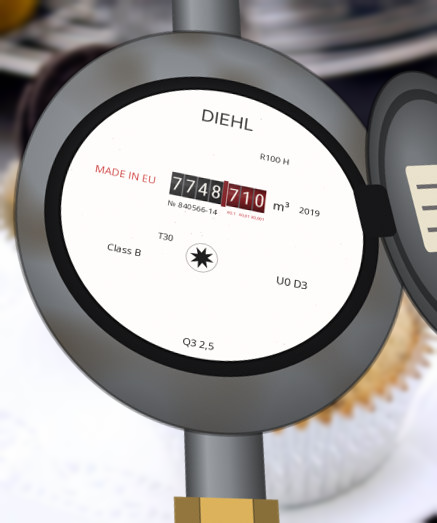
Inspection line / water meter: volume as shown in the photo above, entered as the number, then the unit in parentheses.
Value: 7748.710 (m³)
